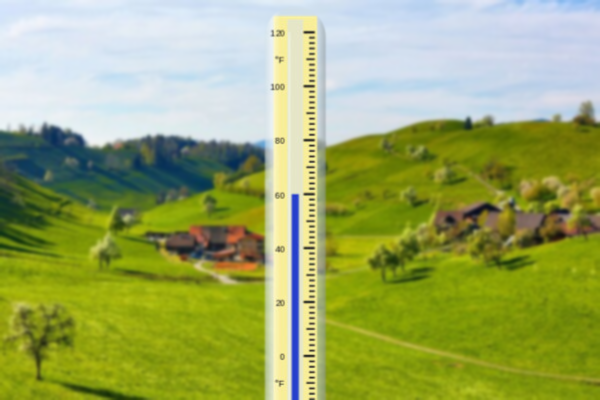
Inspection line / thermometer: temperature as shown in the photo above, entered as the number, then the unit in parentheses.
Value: 60 (°F)
